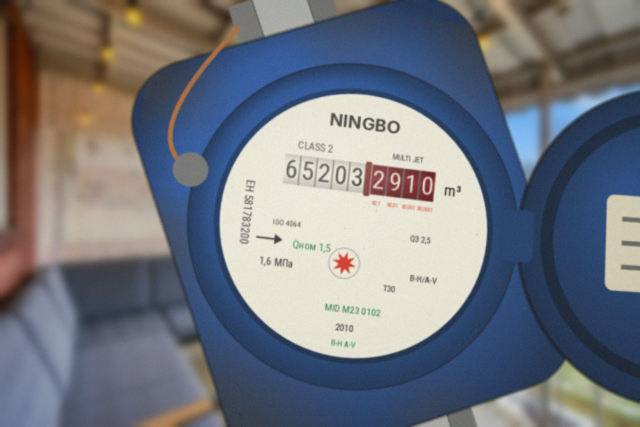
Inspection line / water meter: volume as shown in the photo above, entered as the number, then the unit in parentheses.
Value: 65203.2910 (m³)
